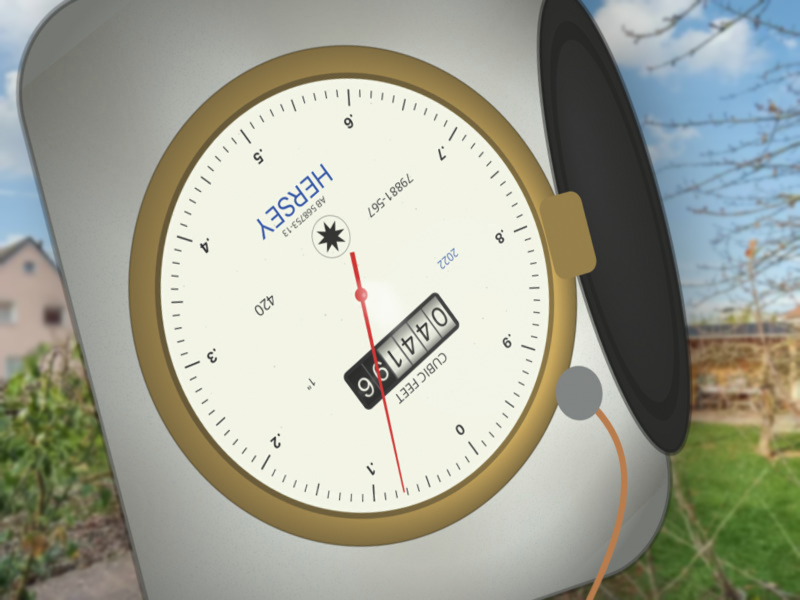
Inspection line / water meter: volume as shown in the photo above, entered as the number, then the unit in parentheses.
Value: 44196.07 (ft³)
